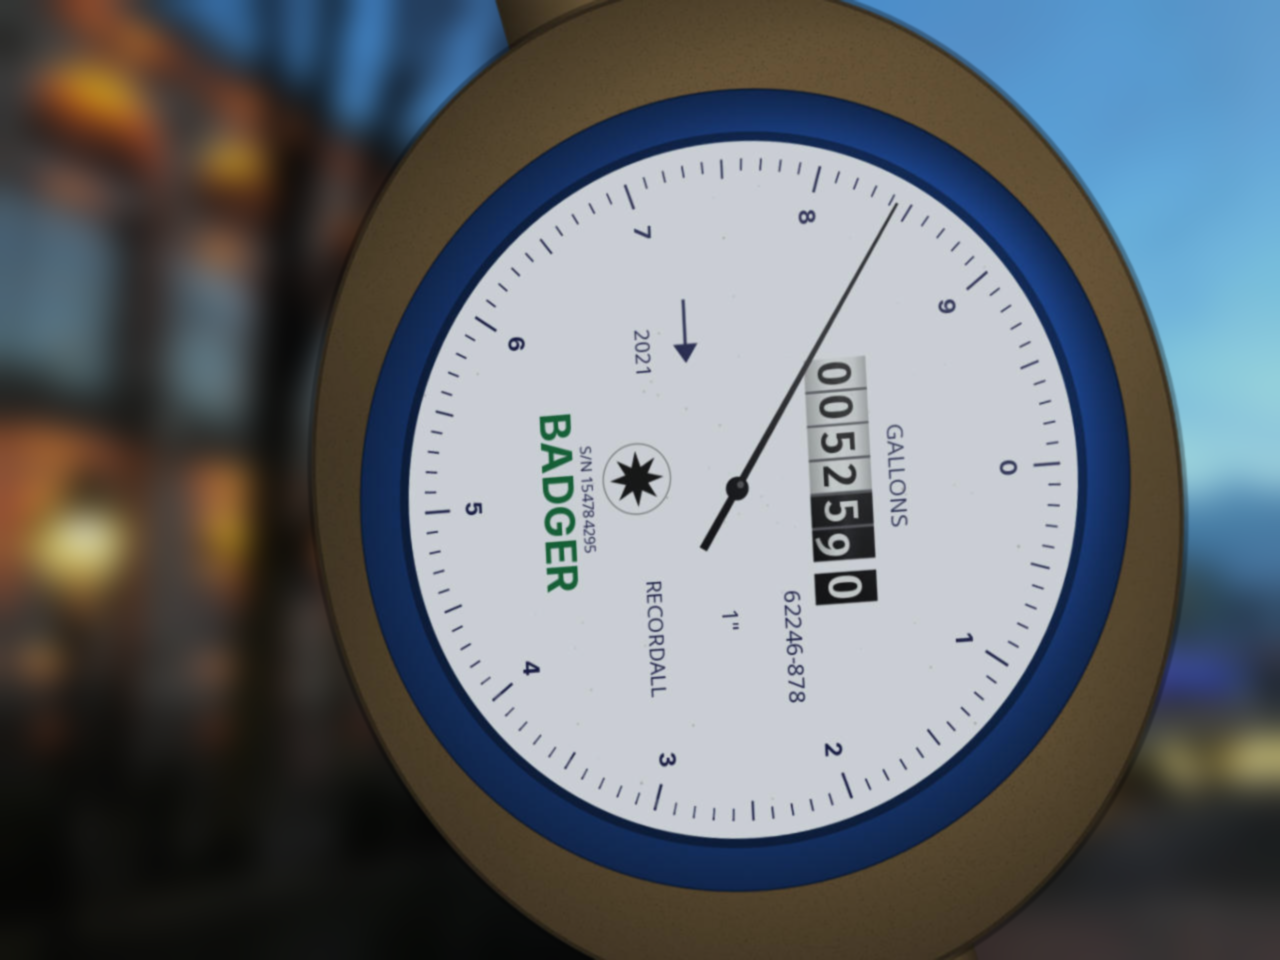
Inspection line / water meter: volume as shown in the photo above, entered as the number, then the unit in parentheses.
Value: 52588.4 (gal)
